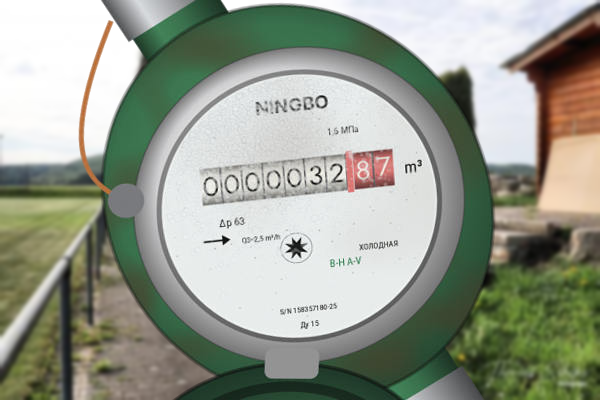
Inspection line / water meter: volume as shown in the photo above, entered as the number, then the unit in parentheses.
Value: 32.87 (m³)
